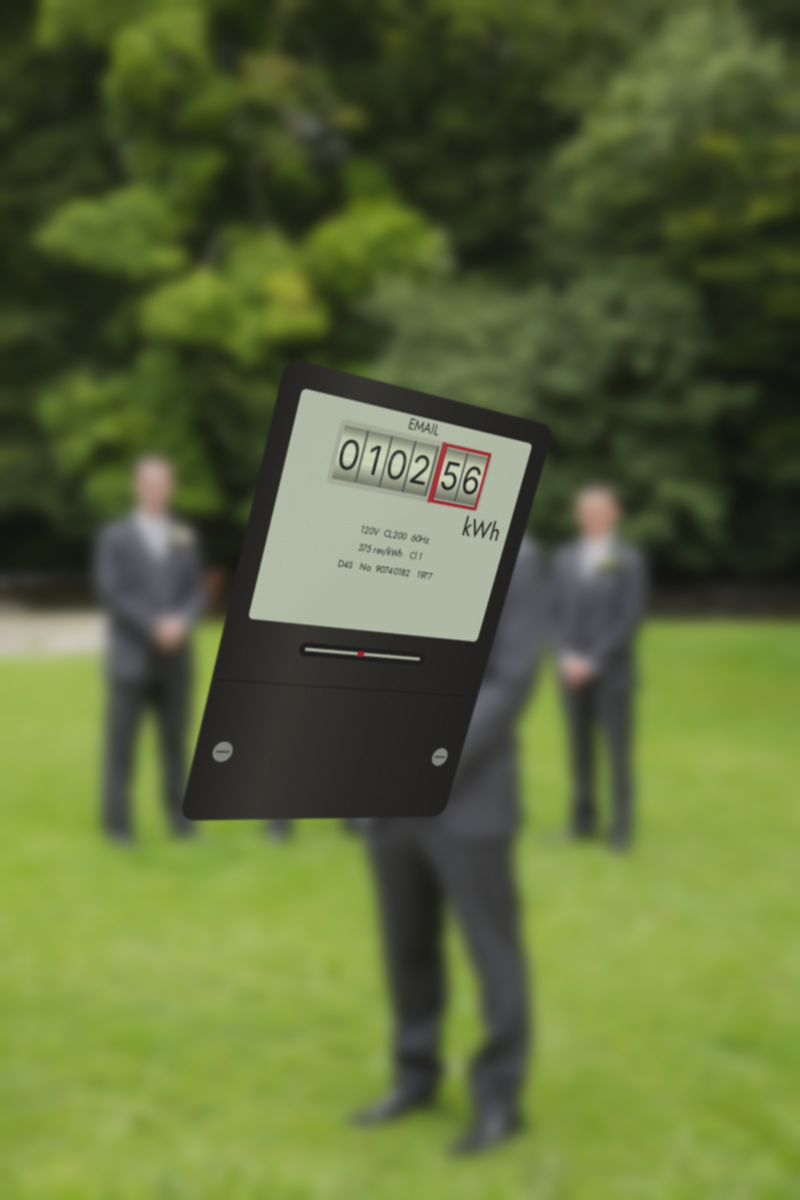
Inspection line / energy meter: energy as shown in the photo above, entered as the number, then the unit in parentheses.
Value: 102.56 (kWh)
